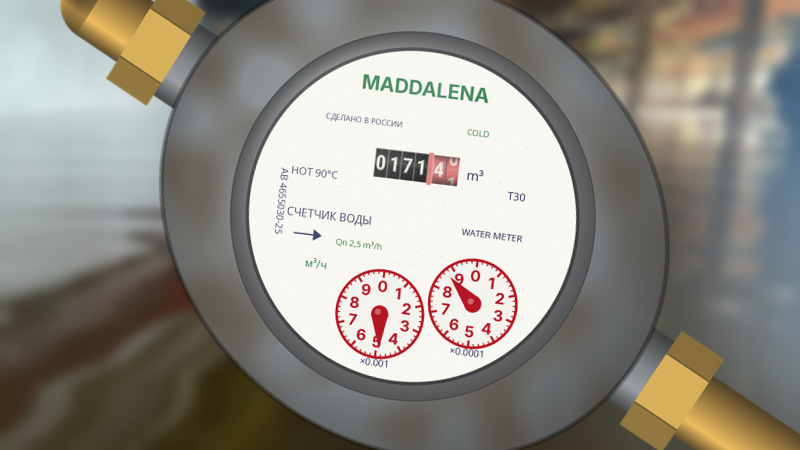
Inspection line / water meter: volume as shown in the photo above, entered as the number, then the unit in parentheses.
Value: 171.4048 (m³)
